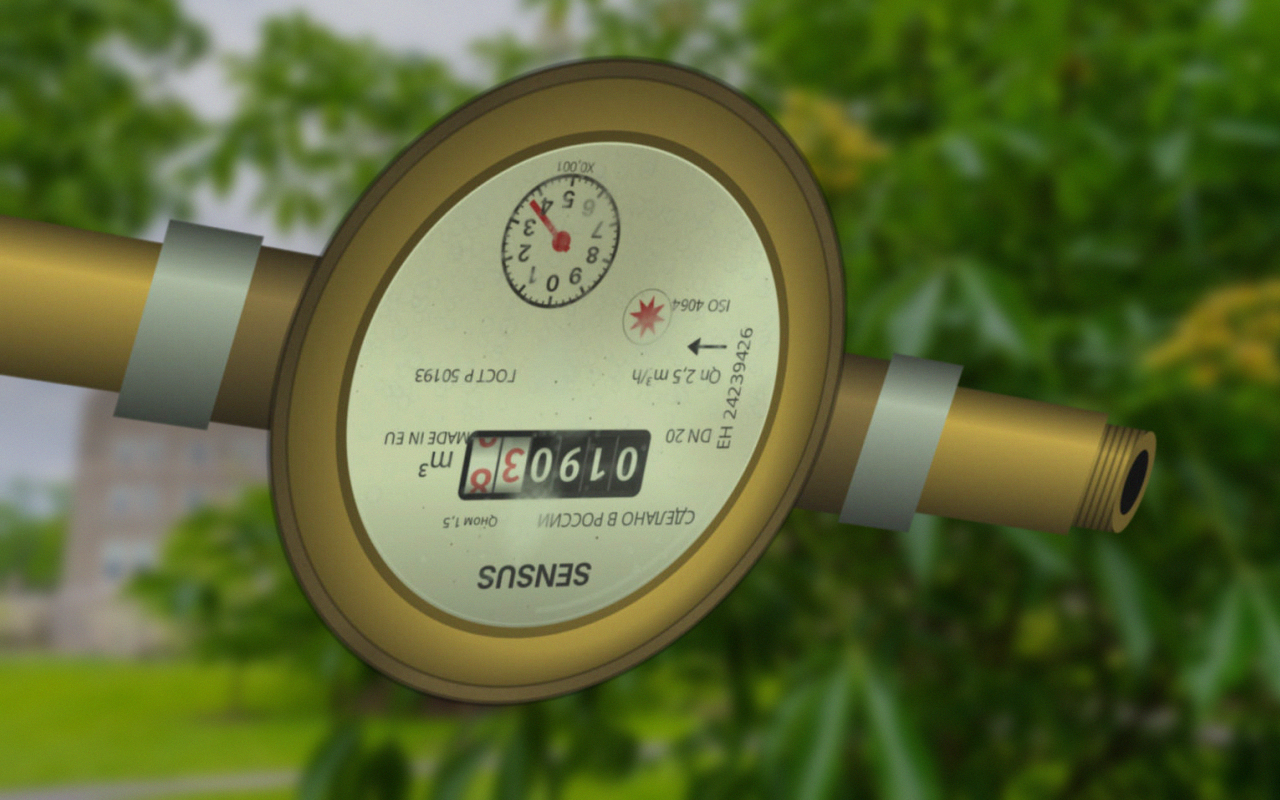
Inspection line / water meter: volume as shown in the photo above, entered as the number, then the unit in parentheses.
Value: 190.383 (m³)
